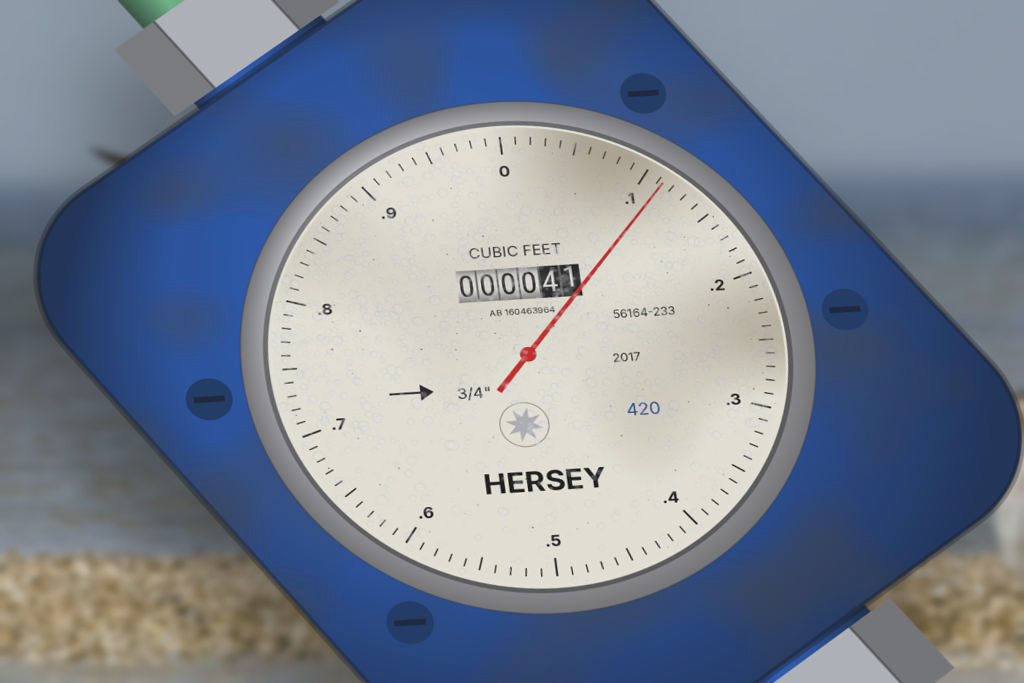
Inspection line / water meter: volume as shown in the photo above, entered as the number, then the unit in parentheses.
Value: 41.11 (ft³)
